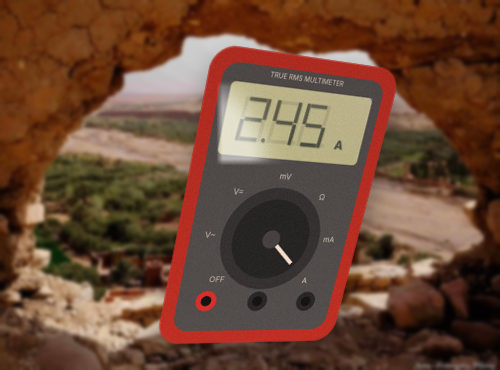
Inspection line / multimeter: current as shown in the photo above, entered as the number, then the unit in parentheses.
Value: 2.45 (A)
